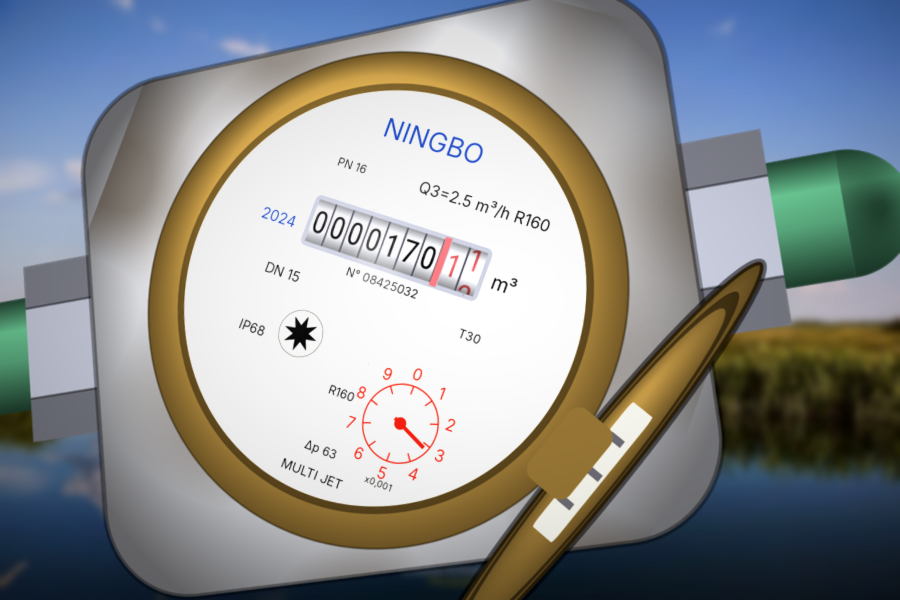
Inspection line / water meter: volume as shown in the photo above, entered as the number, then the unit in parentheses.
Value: 170.113 (m³)
